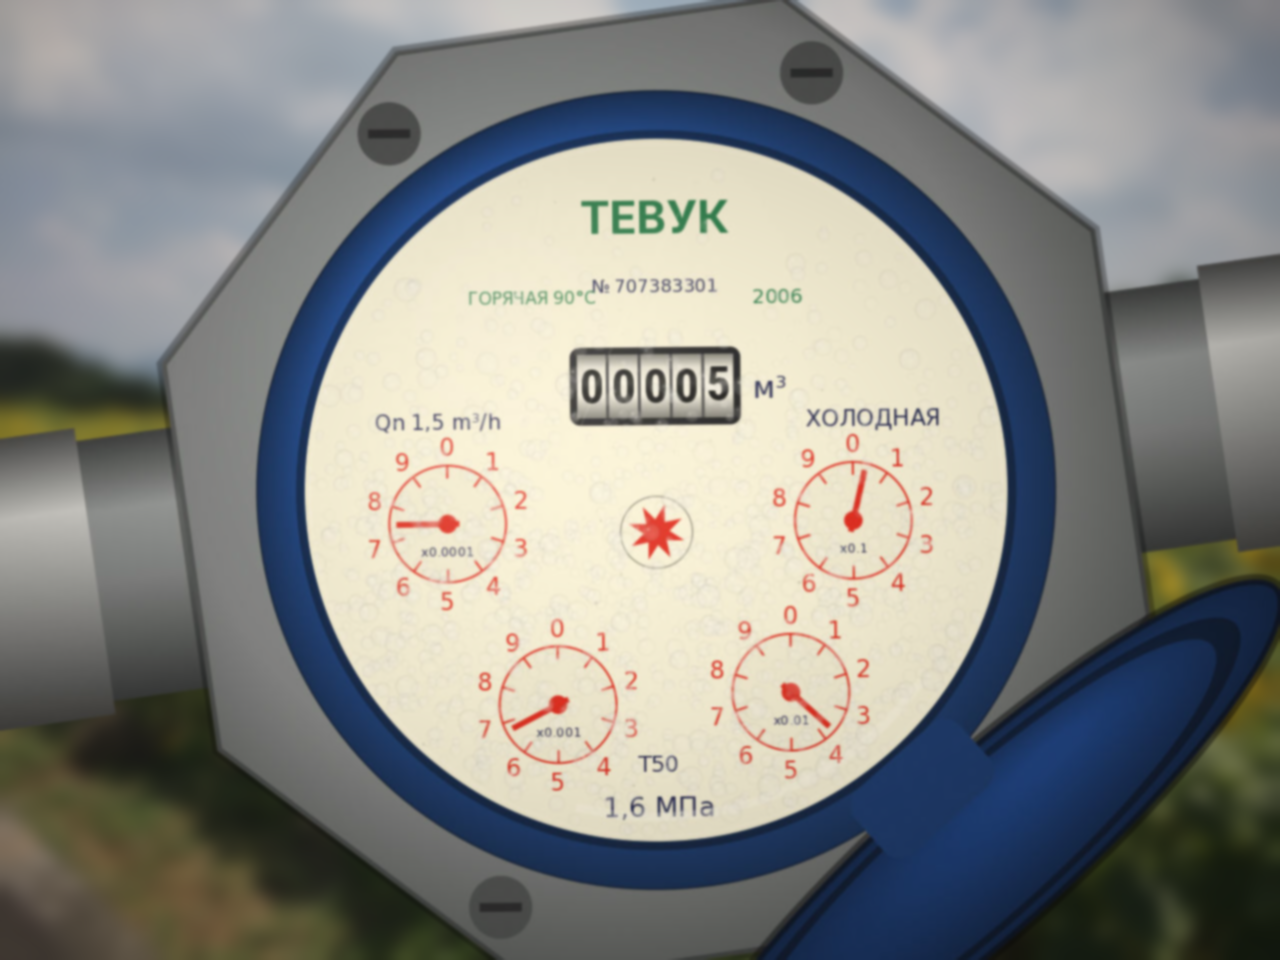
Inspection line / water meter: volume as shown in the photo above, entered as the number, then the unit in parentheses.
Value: 5.0367 (m³)
